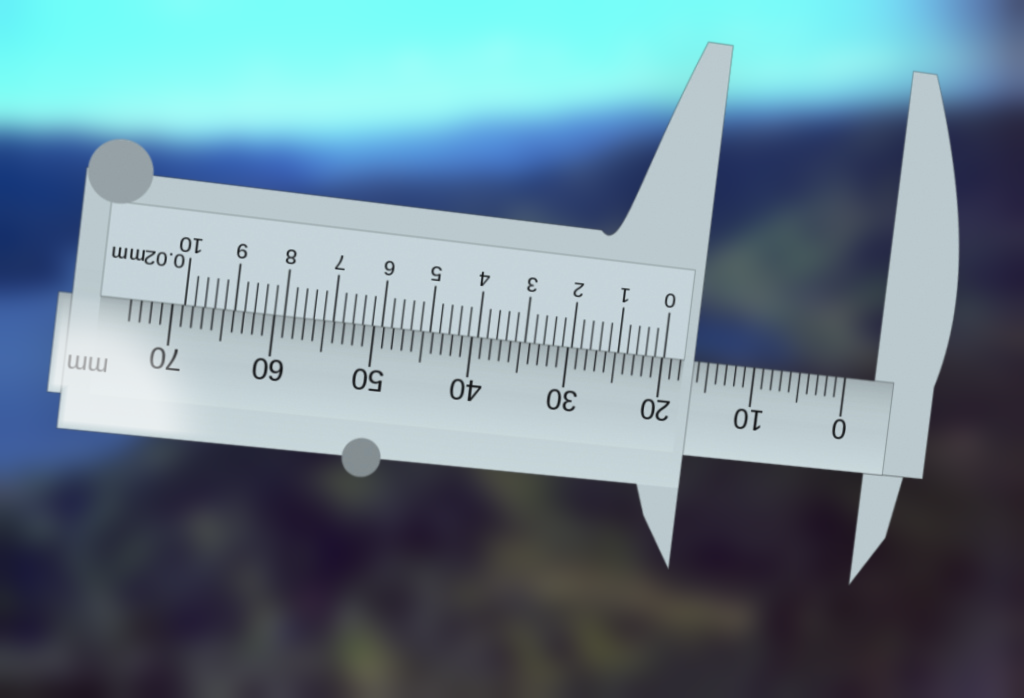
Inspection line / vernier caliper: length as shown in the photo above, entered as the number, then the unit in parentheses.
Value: 19.8 (mm)
